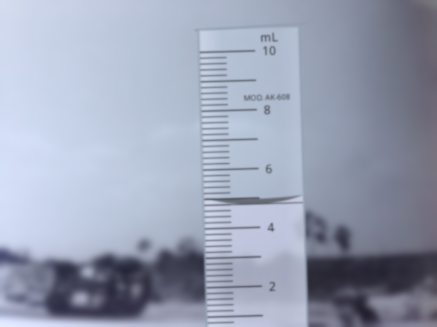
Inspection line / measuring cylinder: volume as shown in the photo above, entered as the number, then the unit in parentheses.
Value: 4.8 (mL)
